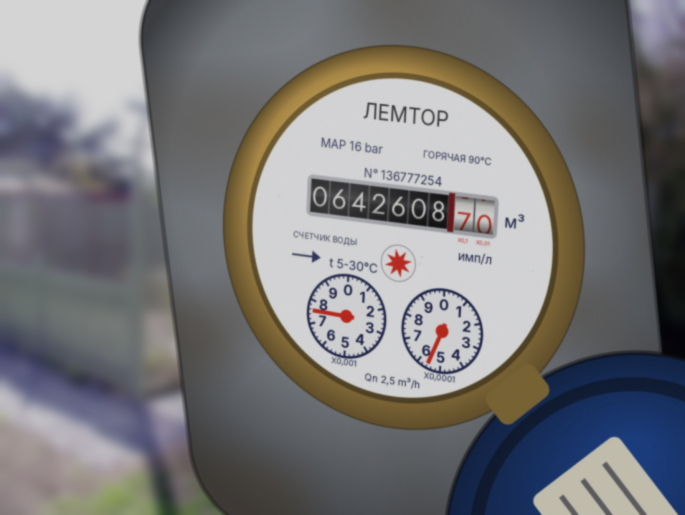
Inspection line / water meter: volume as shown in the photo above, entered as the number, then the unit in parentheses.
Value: 642608.6975 (m³)
